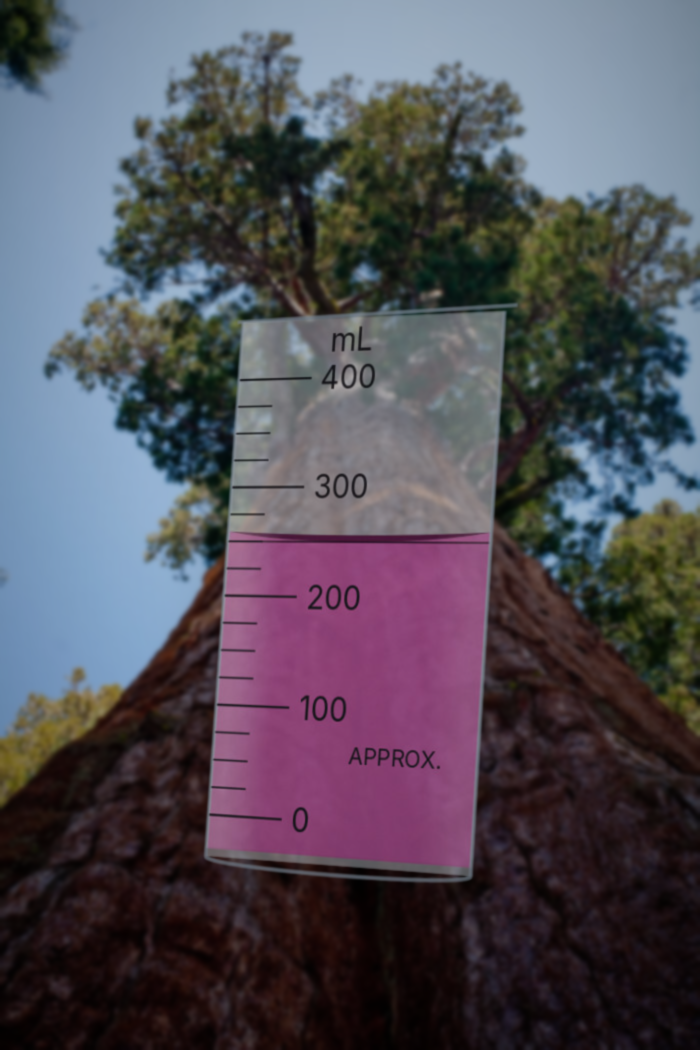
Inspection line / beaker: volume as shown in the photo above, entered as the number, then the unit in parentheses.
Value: 250 (mL)
